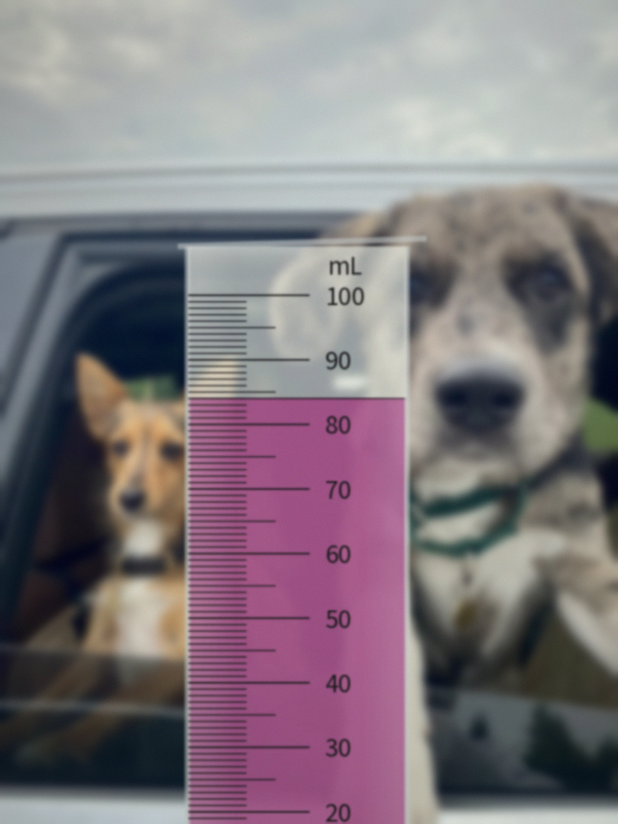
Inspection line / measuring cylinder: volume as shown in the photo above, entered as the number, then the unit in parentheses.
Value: 84 (mL)
